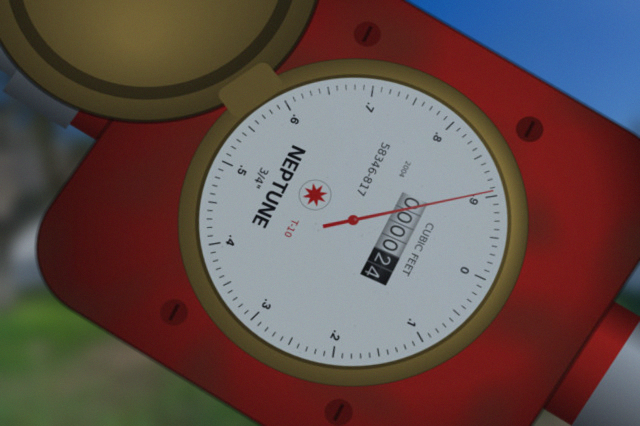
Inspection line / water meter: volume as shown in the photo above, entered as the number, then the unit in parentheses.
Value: 23.89 (ft³)
